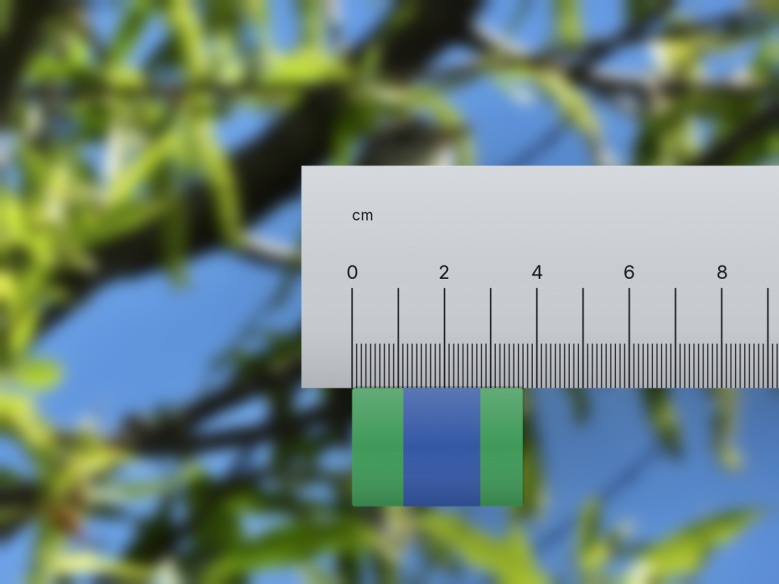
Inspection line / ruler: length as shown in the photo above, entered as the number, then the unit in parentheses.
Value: 3.7 (cm)
